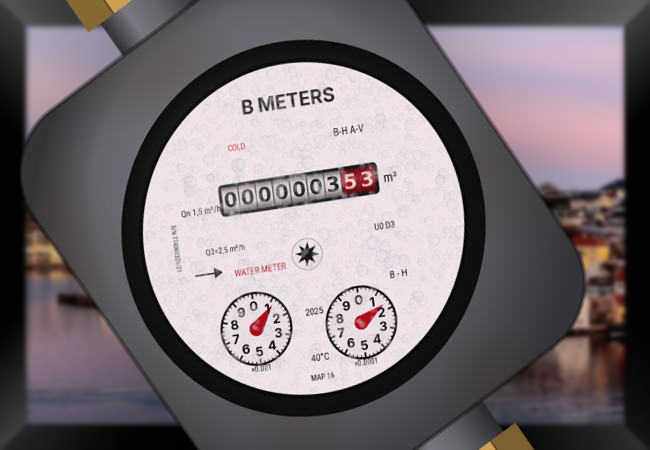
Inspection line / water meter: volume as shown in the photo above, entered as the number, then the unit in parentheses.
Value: 3.5311 (m³)
